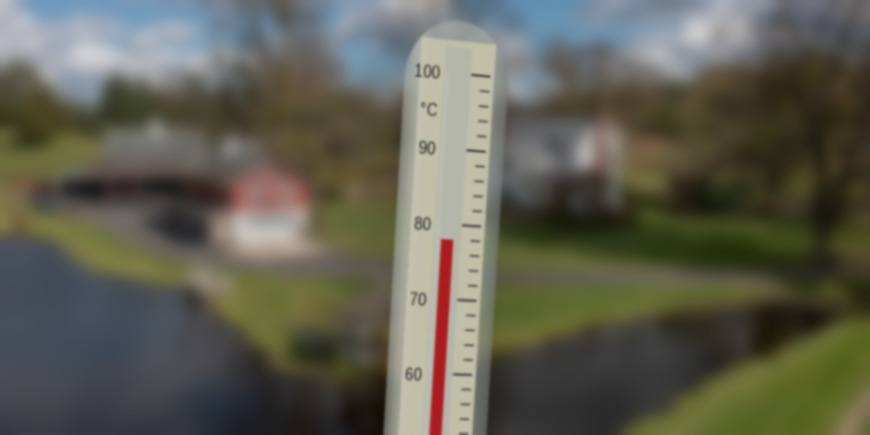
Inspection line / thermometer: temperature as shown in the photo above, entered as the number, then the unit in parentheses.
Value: 78 (°C)
